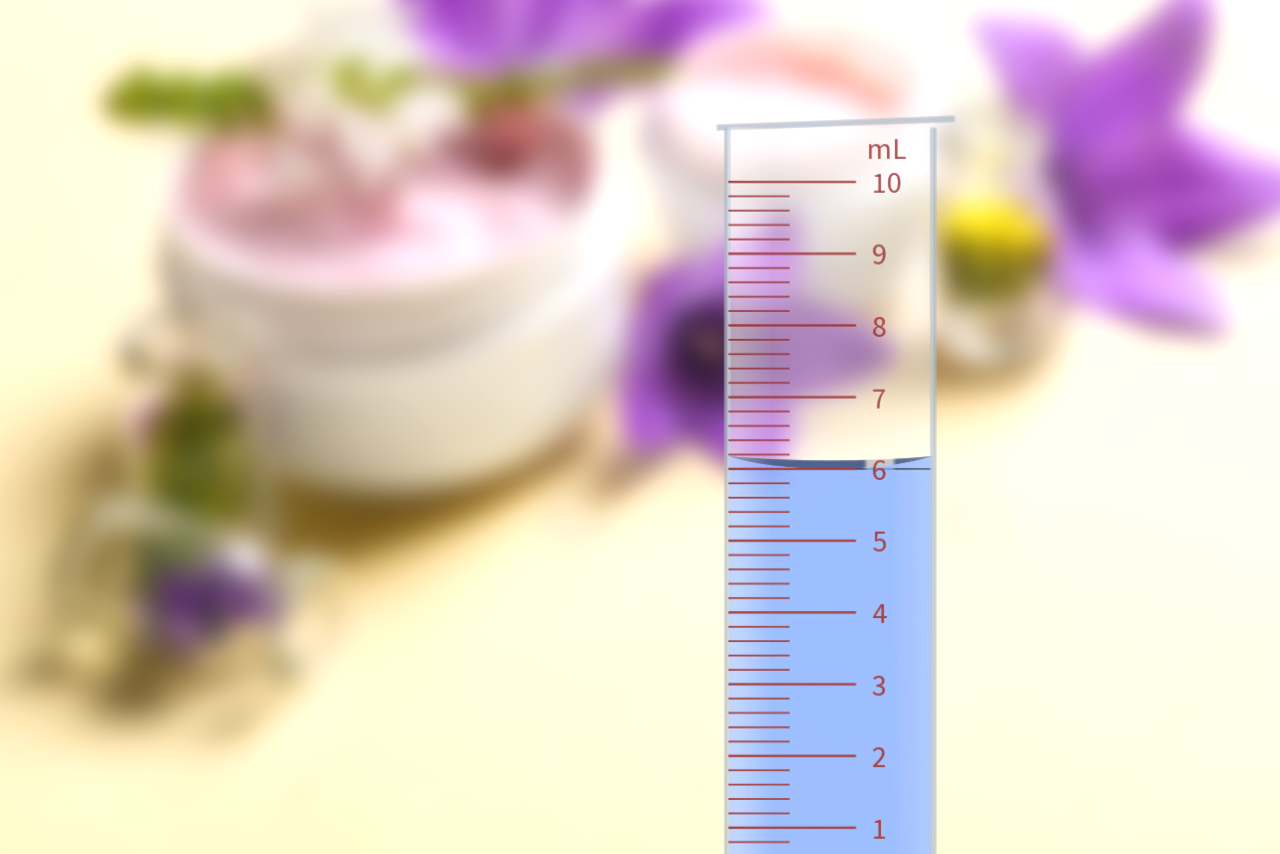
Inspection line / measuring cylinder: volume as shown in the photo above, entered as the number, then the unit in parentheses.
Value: 6 (mL)
